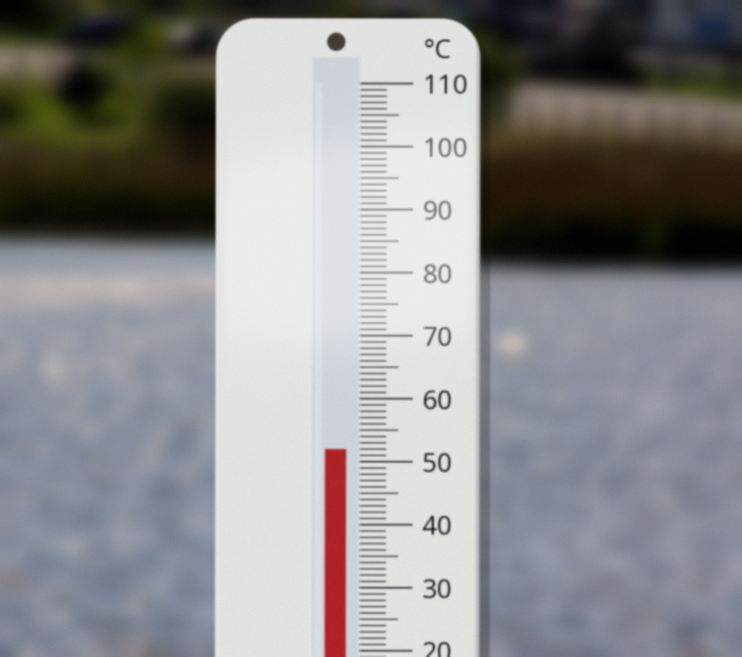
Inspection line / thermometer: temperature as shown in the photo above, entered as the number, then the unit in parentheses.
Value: 52 (°C)
